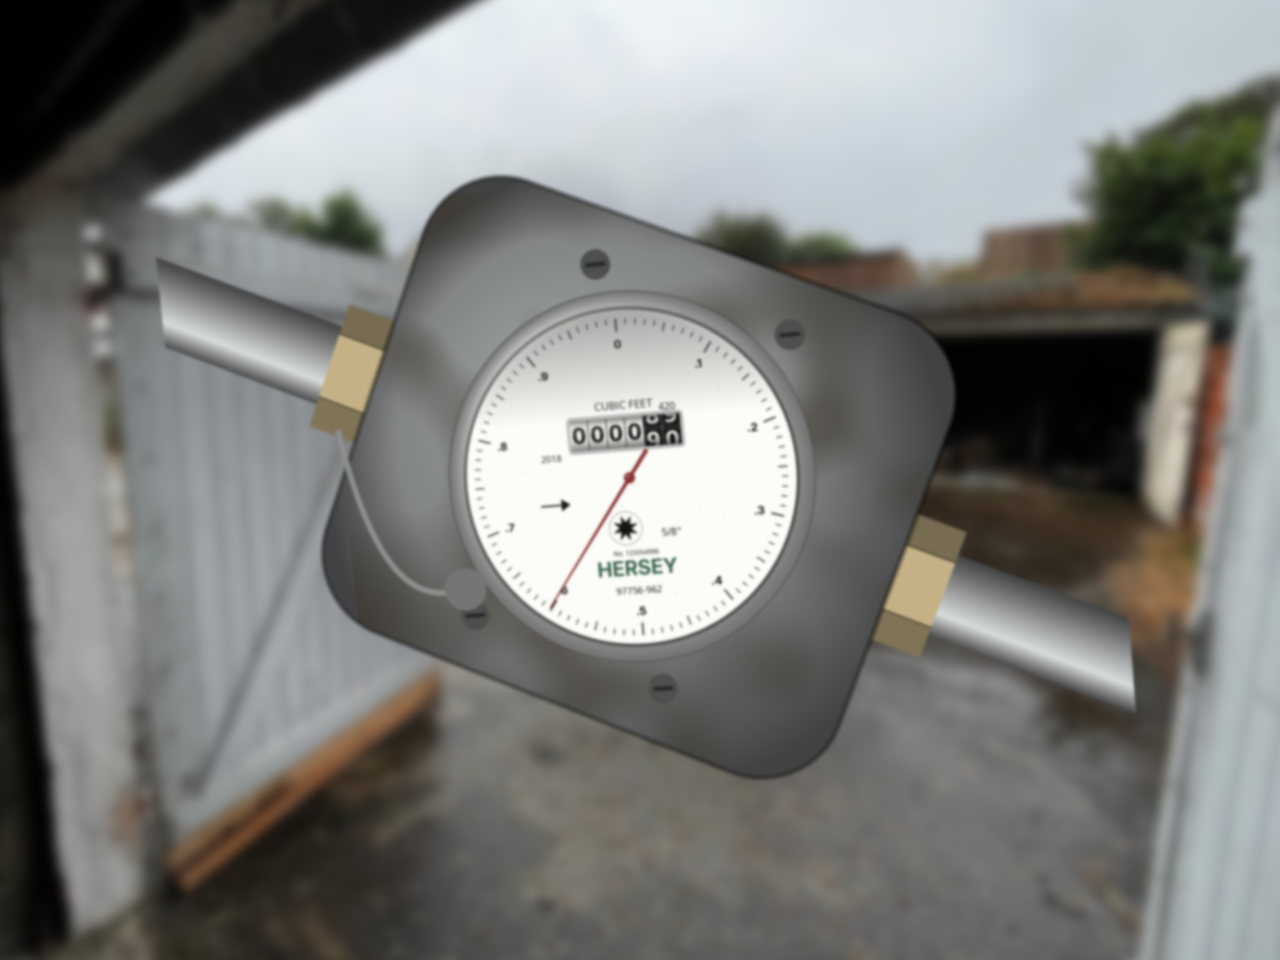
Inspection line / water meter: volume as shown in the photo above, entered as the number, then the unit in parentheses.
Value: 89.60 (ft³)
